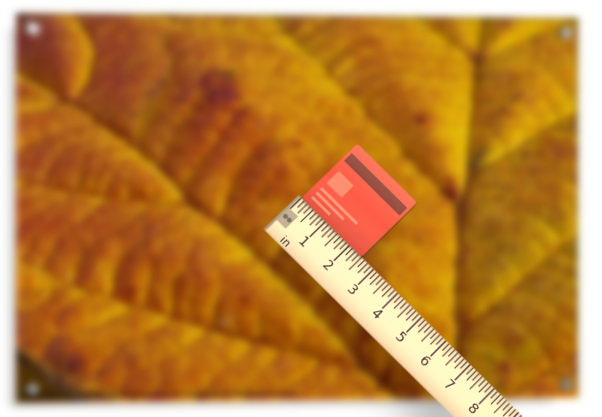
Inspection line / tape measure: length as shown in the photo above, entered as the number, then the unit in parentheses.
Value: 2.5 (in)
